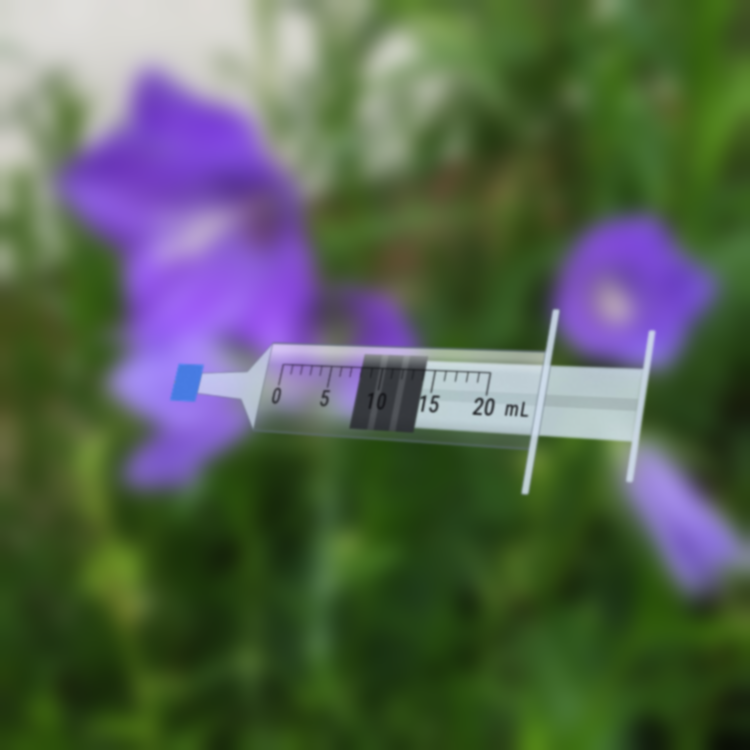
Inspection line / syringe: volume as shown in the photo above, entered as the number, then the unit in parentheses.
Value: 8 (mL)
